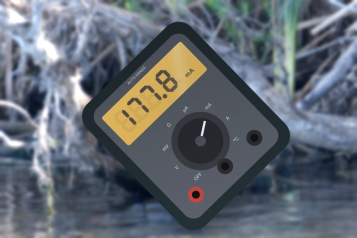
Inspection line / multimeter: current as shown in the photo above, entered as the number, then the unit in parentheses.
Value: 177.8 (mA)
